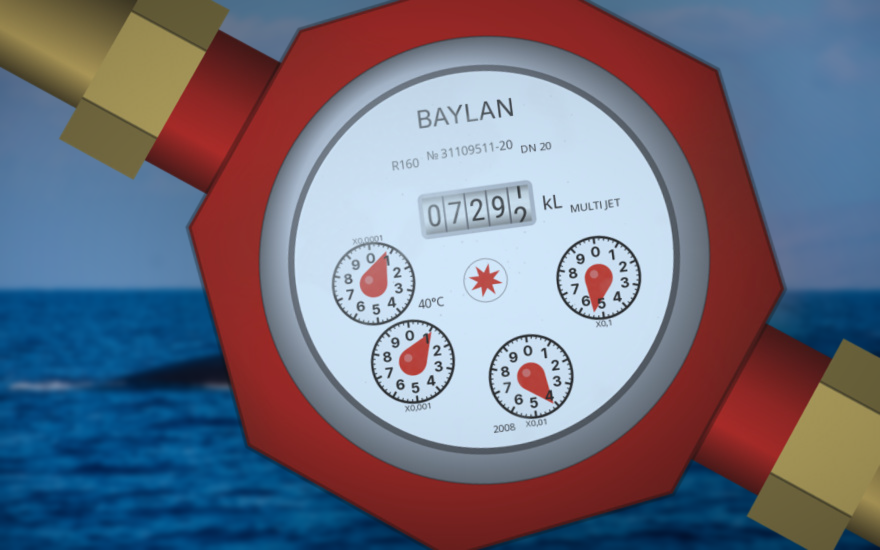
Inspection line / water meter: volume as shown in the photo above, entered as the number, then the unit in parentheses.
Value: 7291.5410 (kL)
